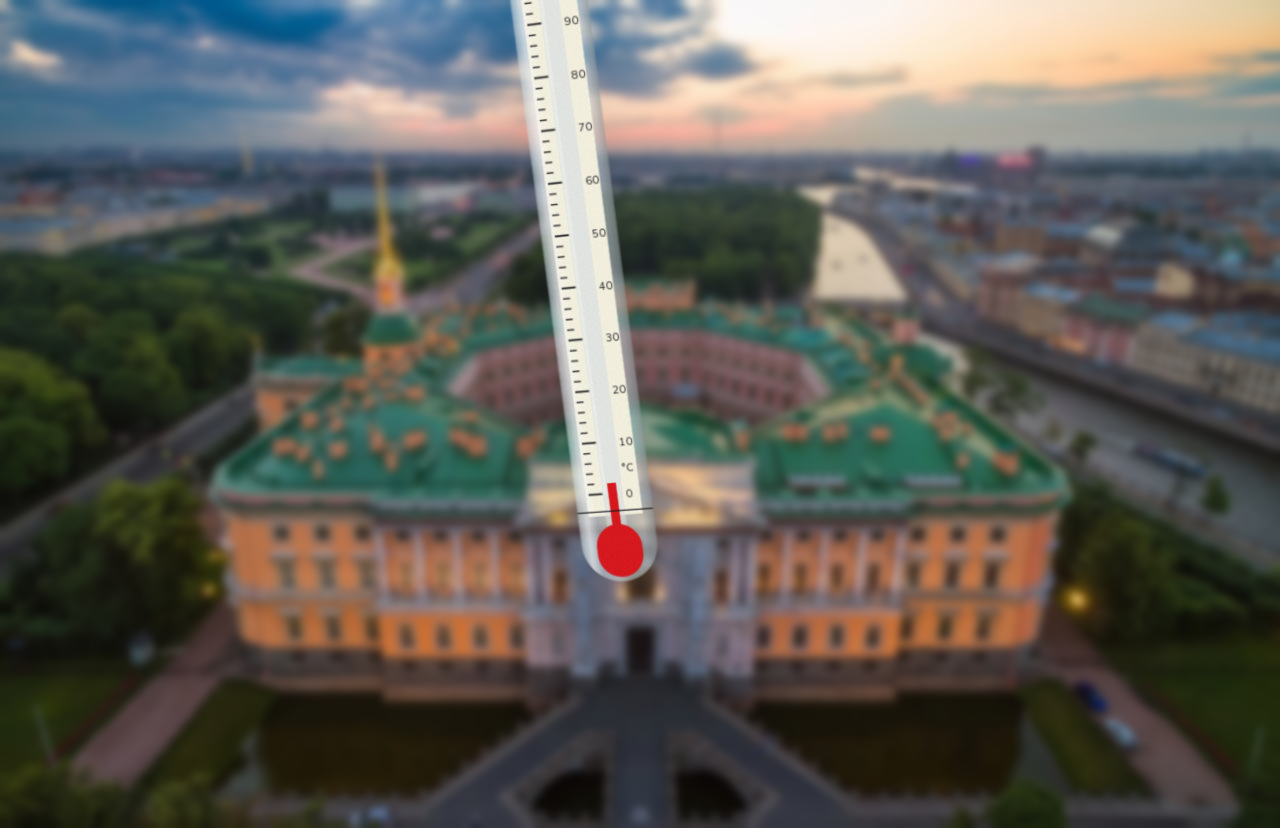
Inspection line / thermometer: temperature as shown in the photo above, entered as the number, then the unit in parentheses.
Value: 2 (°C)
